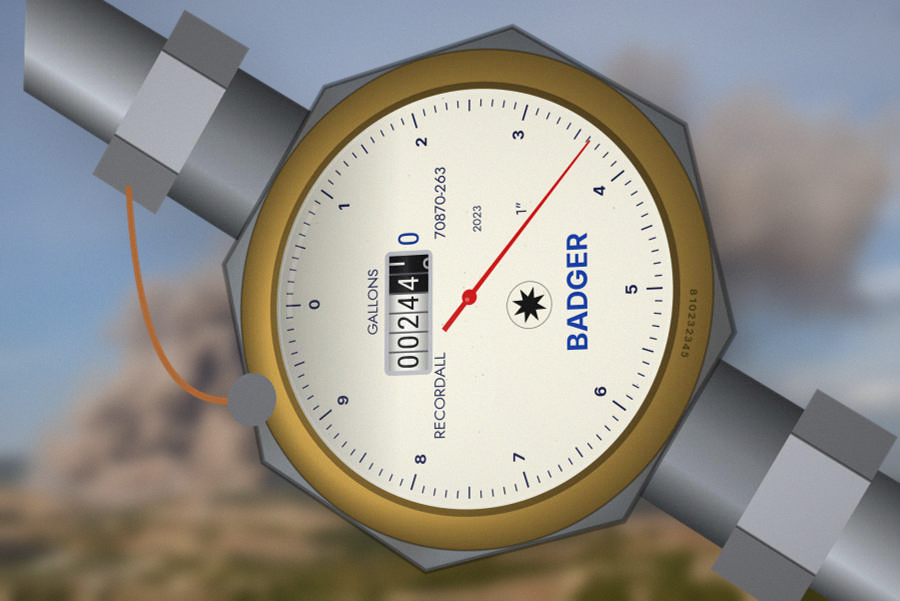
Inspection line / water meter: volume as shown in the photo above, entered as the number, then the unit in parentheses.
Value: 24413.6 (gal)
